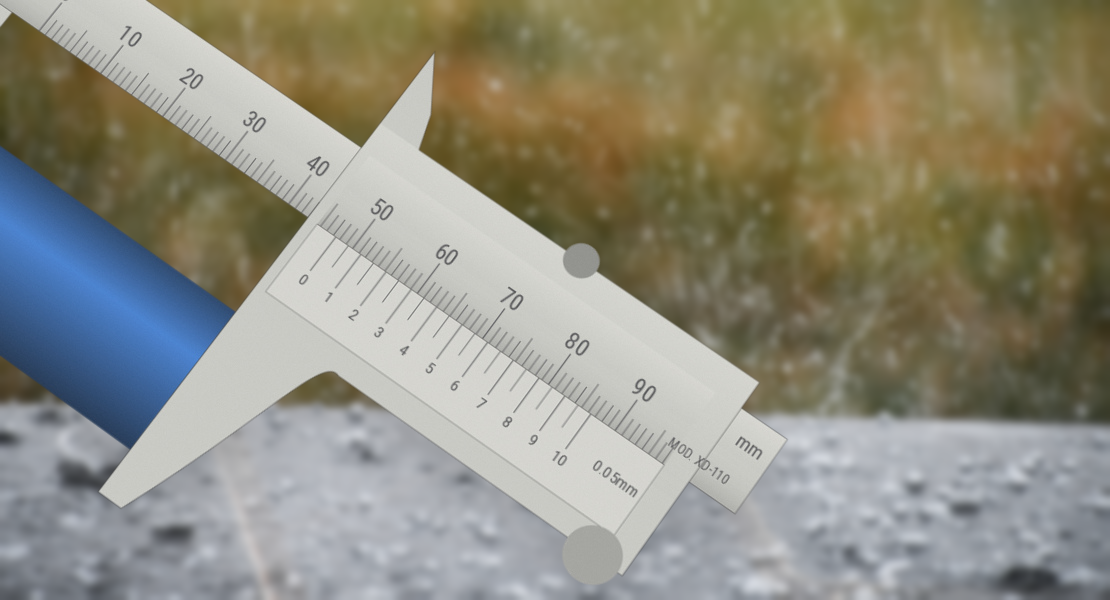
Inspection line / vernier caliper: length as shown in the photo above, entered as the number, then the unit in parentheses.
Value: 47.4 (mm)
